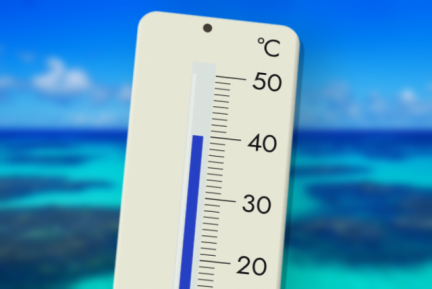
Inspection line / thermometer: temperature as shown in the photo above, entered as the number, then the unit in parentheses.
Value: 40 (°C)
